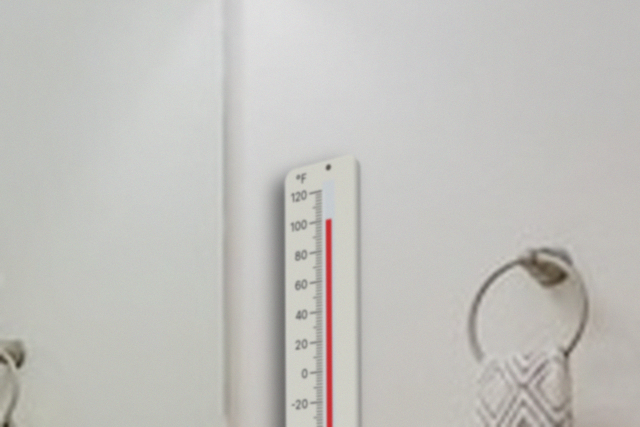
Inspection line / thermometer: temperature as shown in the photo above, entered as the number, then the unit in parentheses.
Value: 100 (°F)
